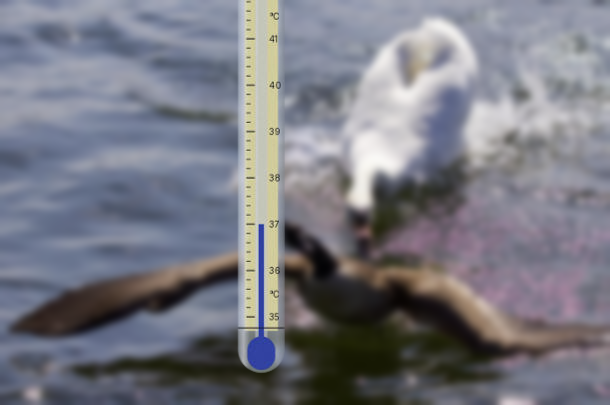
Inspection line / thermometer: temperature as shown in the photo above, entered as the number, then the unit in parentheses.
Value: 37 (°C)
